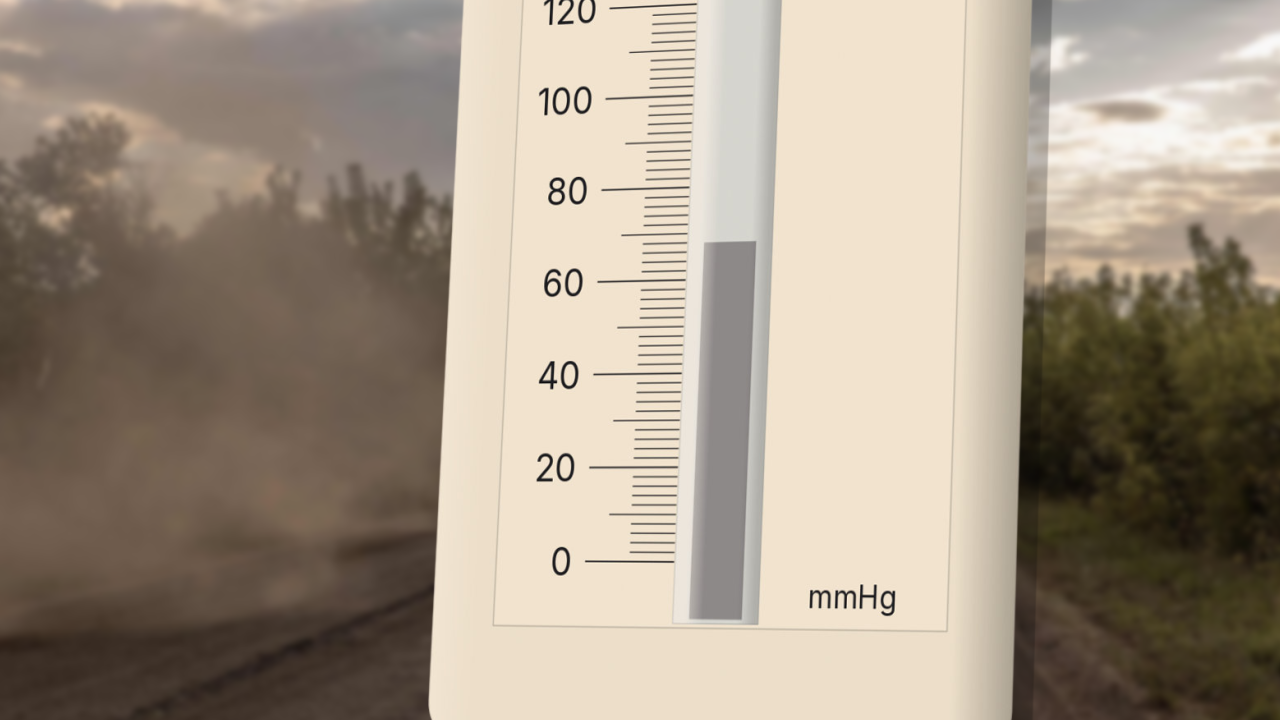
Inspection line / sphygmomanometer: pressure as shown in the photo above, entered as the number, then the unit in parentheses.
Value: 68 (mmHg)
